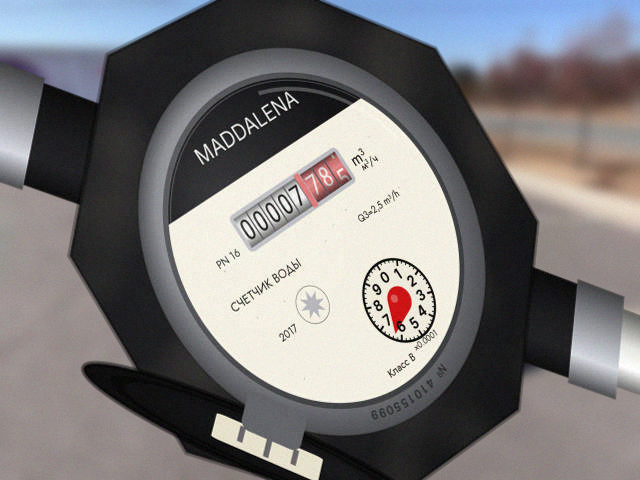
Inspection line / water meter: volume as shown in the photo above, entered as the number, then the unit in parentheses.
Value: 7.7846 (m³)
